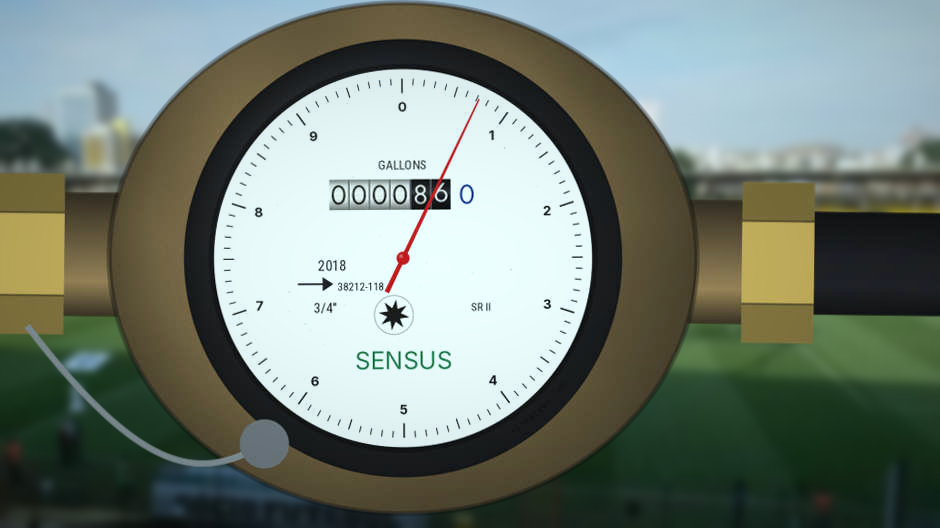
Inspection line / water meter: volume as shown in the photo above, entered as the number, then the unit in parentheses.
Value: 860.7 (gal)
